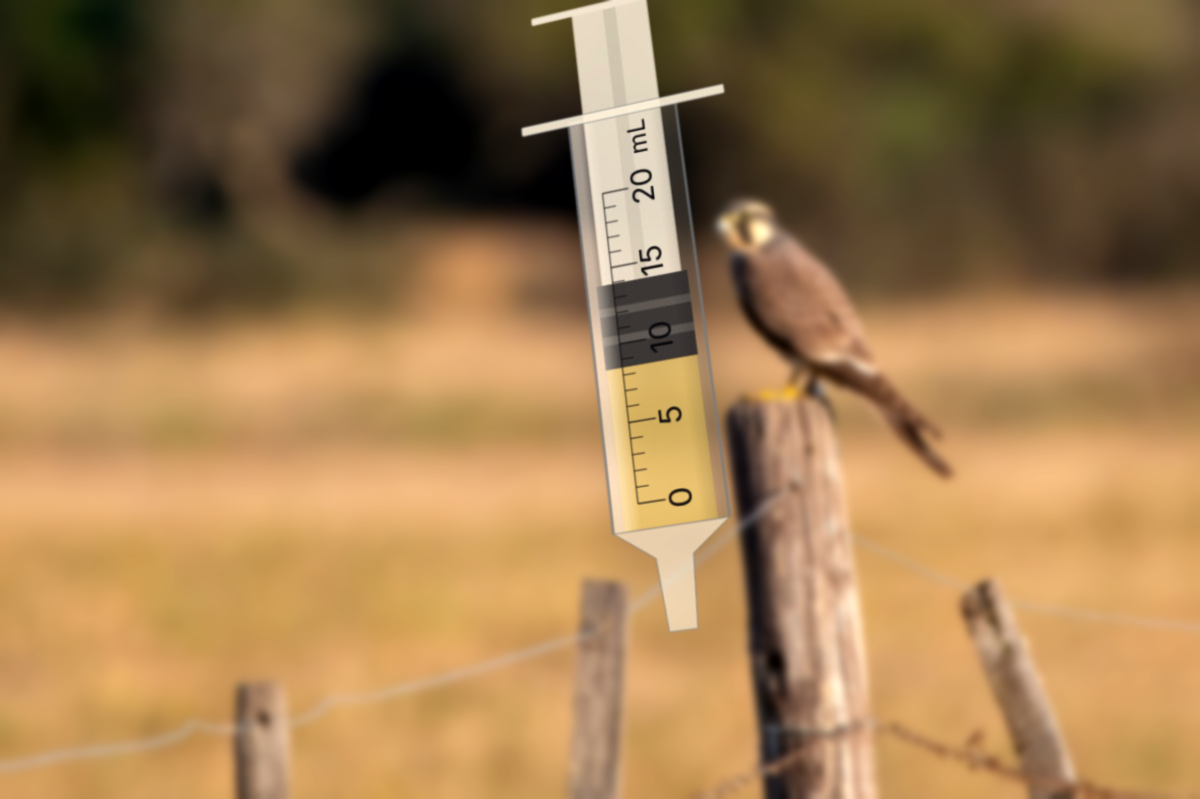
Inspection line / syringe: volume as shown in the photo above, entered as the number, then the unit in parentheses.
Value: 8.5 (mL)
